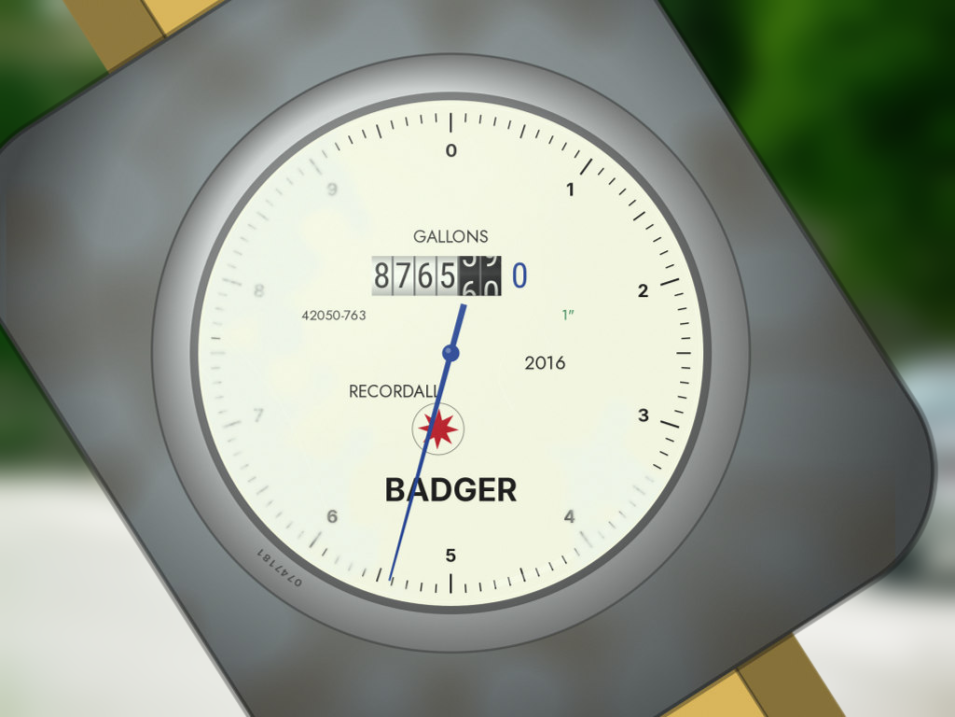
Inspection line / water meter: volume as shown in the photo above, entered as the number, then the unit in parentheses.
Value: 8765595.4 (gal)
